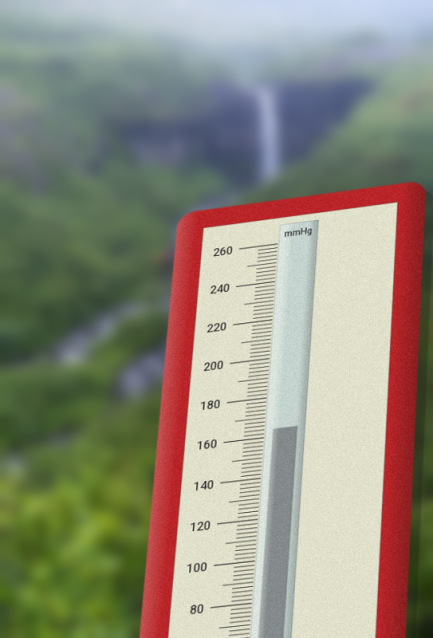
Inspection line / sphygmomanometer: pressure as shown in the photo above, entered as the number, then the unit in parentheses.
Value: 164 (mmHg)
